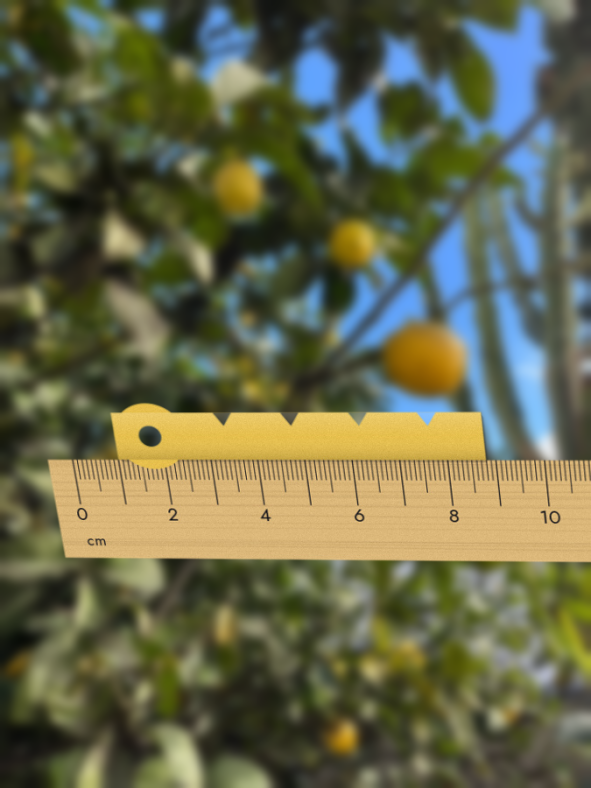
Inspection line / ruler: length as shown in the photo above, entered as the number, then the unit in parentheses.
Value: 7.8 (cm)
